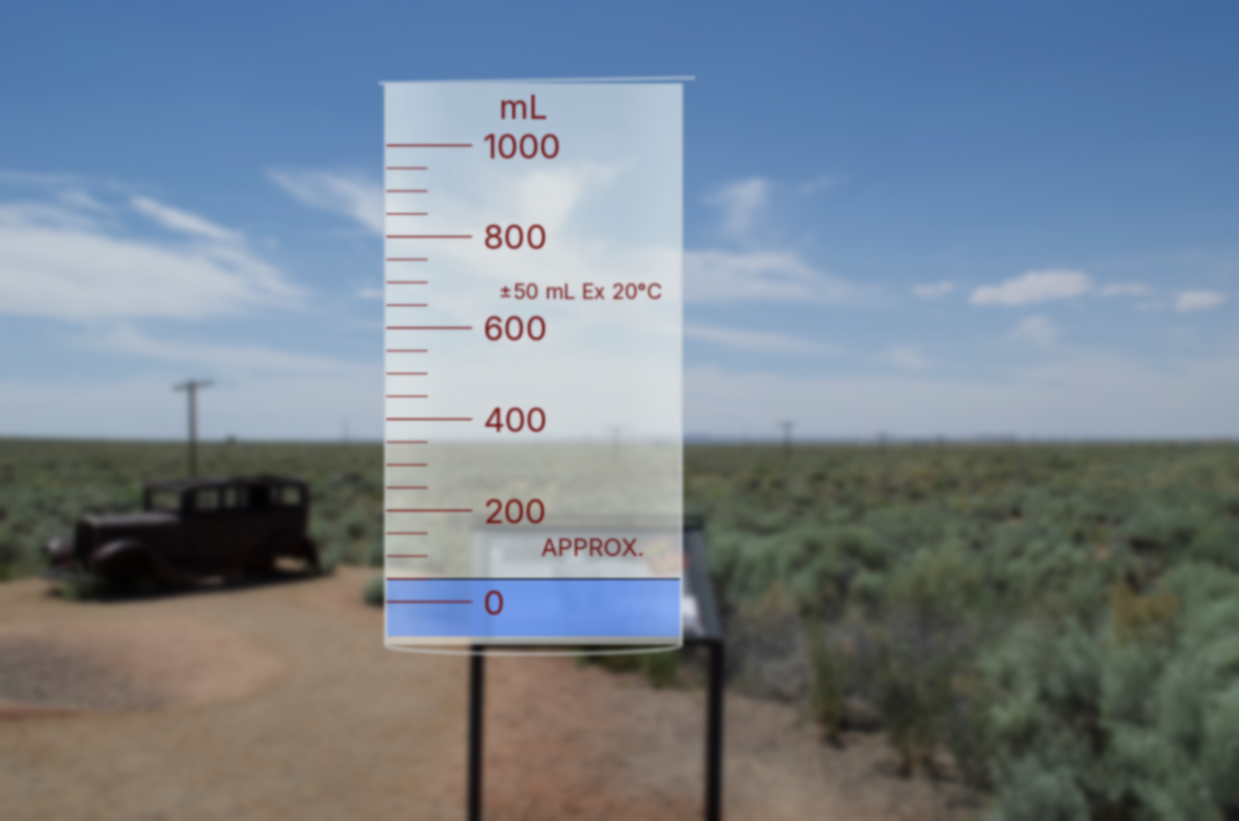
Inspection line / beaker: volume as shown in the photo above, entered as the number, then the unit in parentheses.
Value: 50 (mL)
